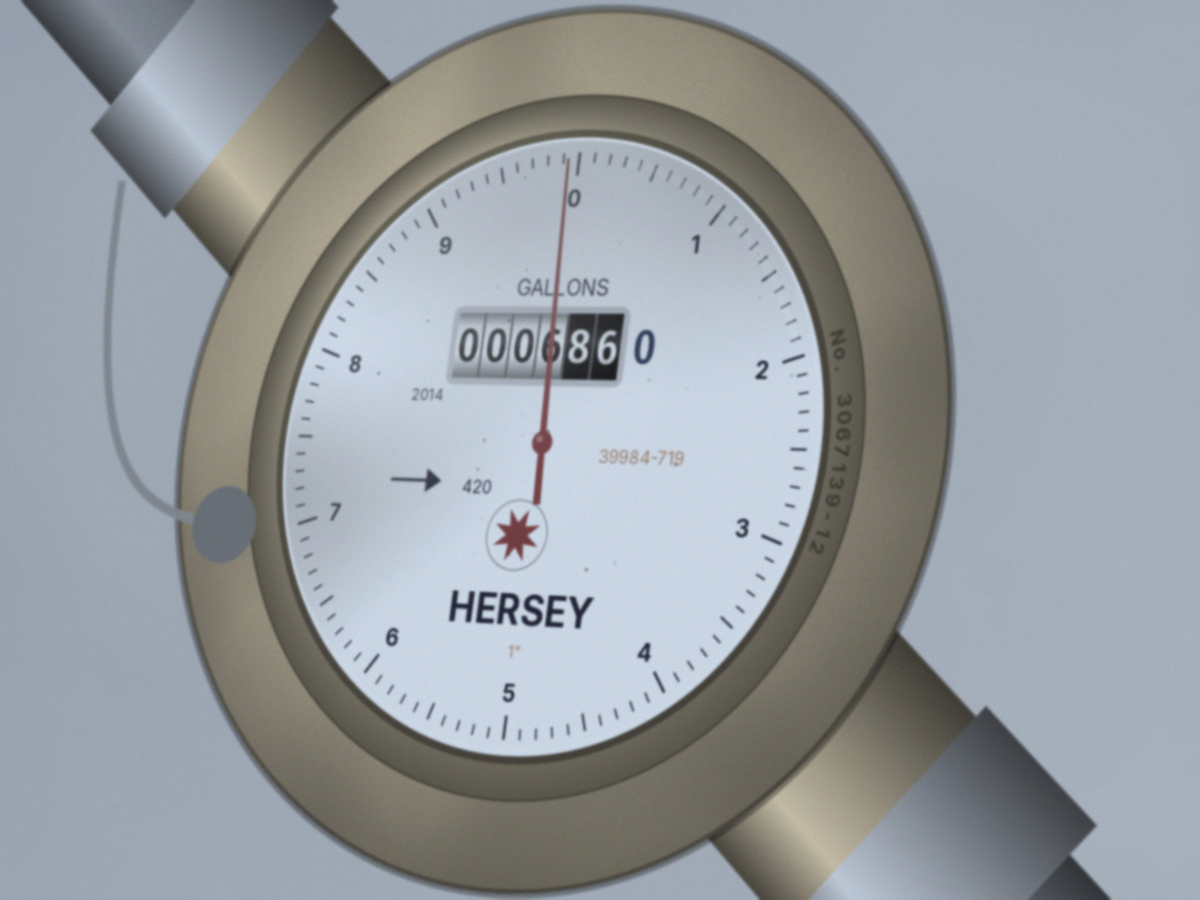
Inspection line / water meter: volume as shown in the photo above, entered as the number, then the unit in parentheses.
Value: 6859.9 (gal)
